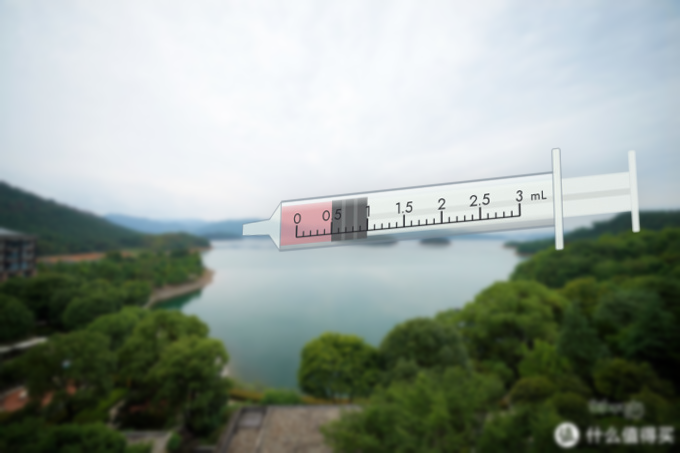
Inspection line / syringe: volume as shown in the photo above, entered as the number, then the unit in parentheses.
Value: 0.5 (mL)
